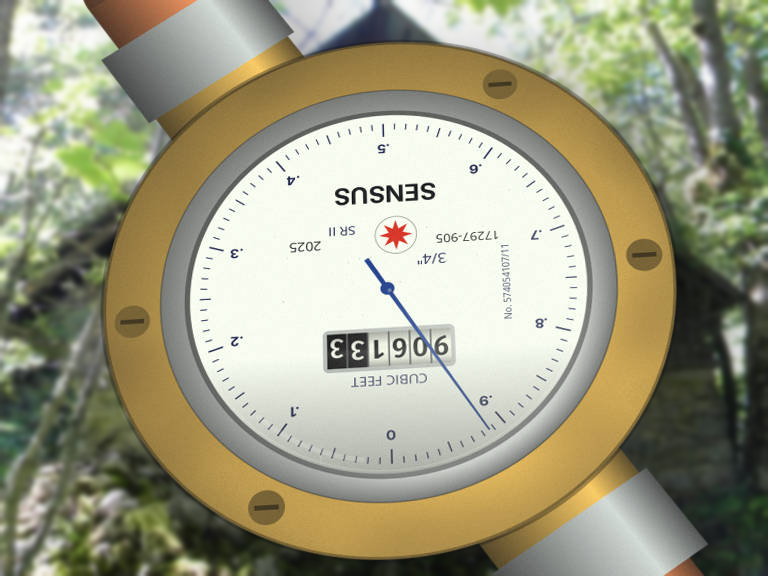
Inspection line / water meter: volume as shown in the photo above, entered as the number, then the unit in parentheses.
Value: 906132.91 (ft³)
